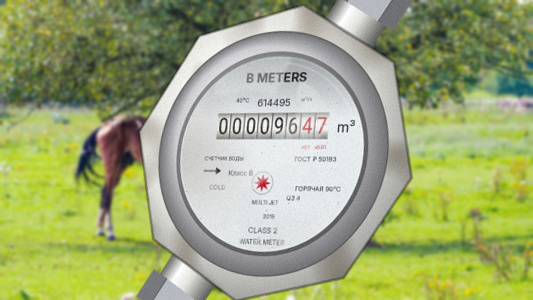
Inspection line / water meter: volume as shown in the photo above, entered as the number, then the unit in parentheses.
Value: 96.47 (m³)
